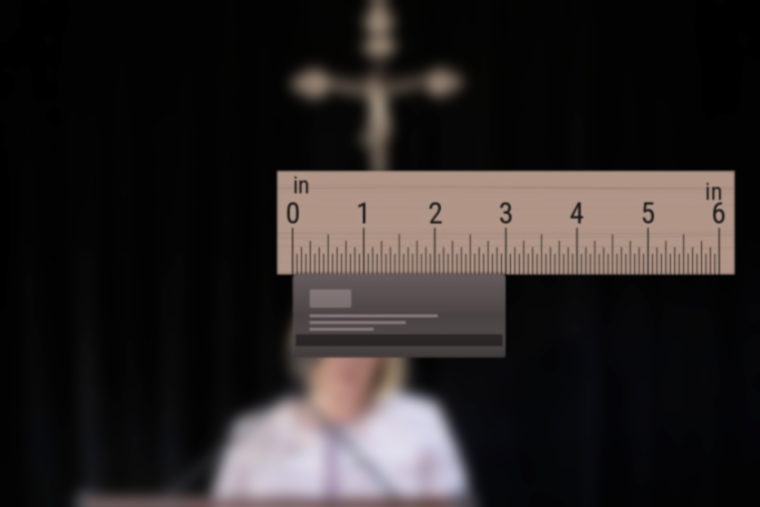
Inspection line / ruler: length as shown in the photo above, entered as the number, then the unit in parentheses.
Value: 3 (in)
